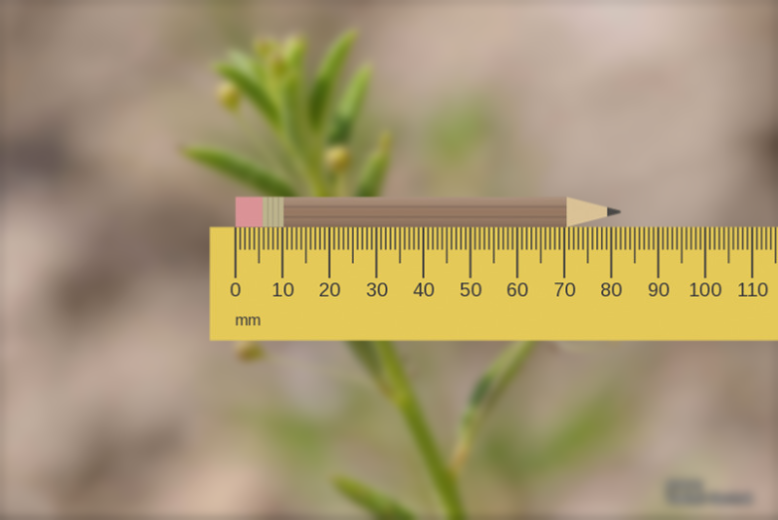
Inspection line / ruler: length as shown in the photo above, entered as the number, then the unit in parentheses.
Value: 82 (mm)
